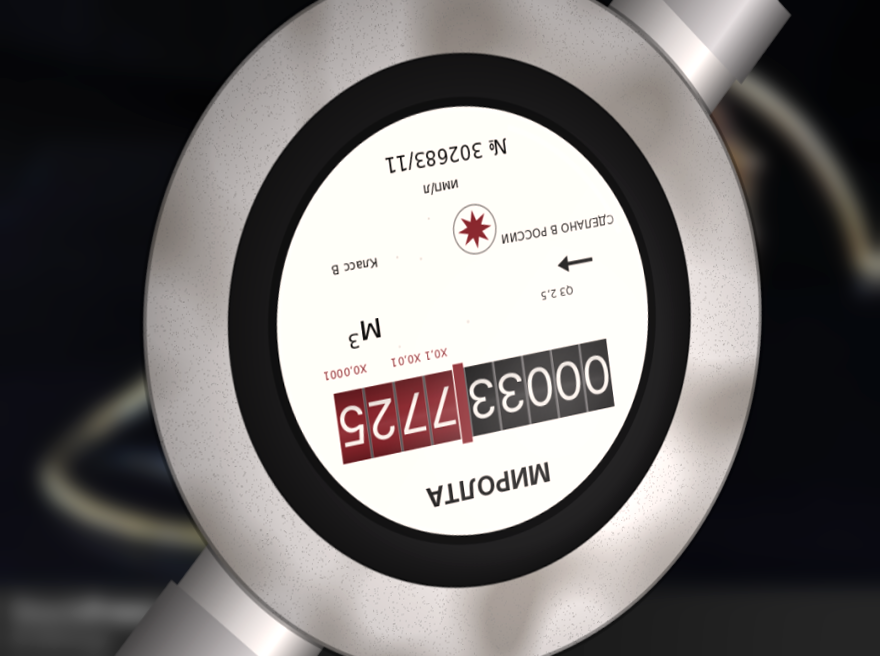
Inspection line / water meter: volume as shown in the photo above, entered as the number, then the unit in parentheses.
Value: 33.7725 (m³)
